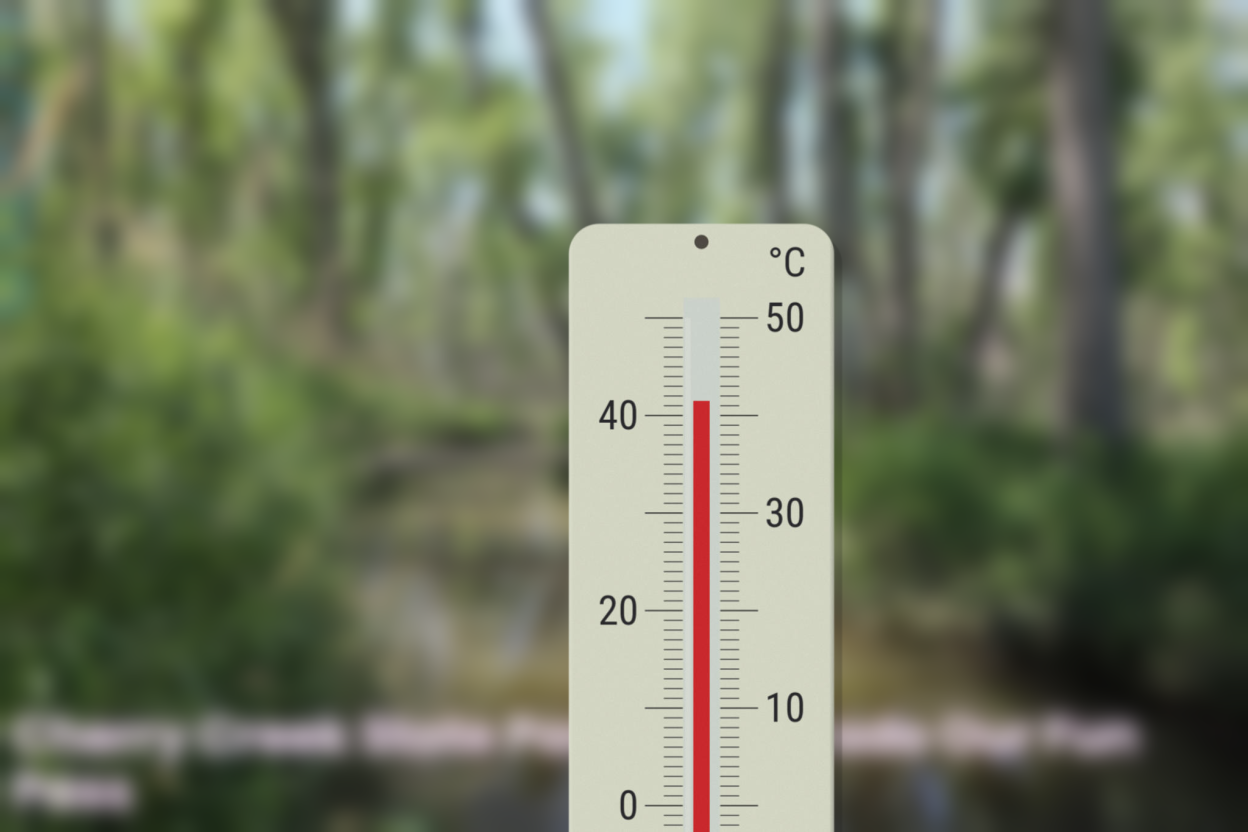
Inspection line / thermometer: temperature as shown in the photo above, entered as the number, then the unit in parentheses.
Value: 41.5 (°C)
